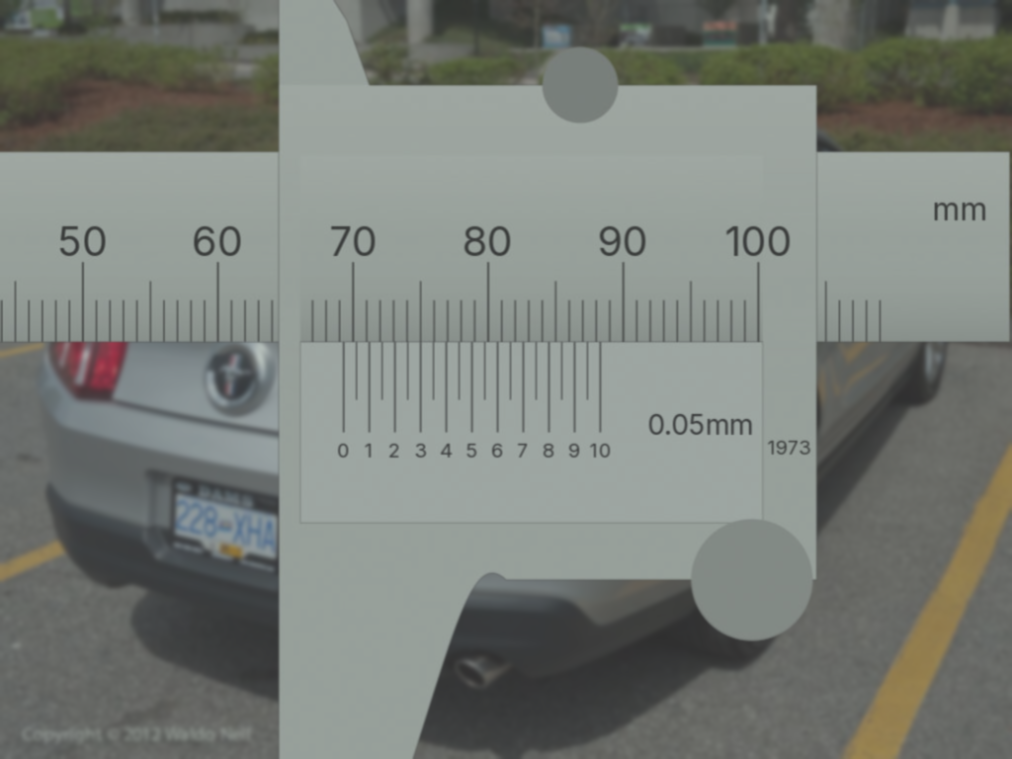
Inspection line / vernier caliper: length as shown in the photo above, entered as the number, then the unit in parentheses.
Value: 69.3 (mm)
